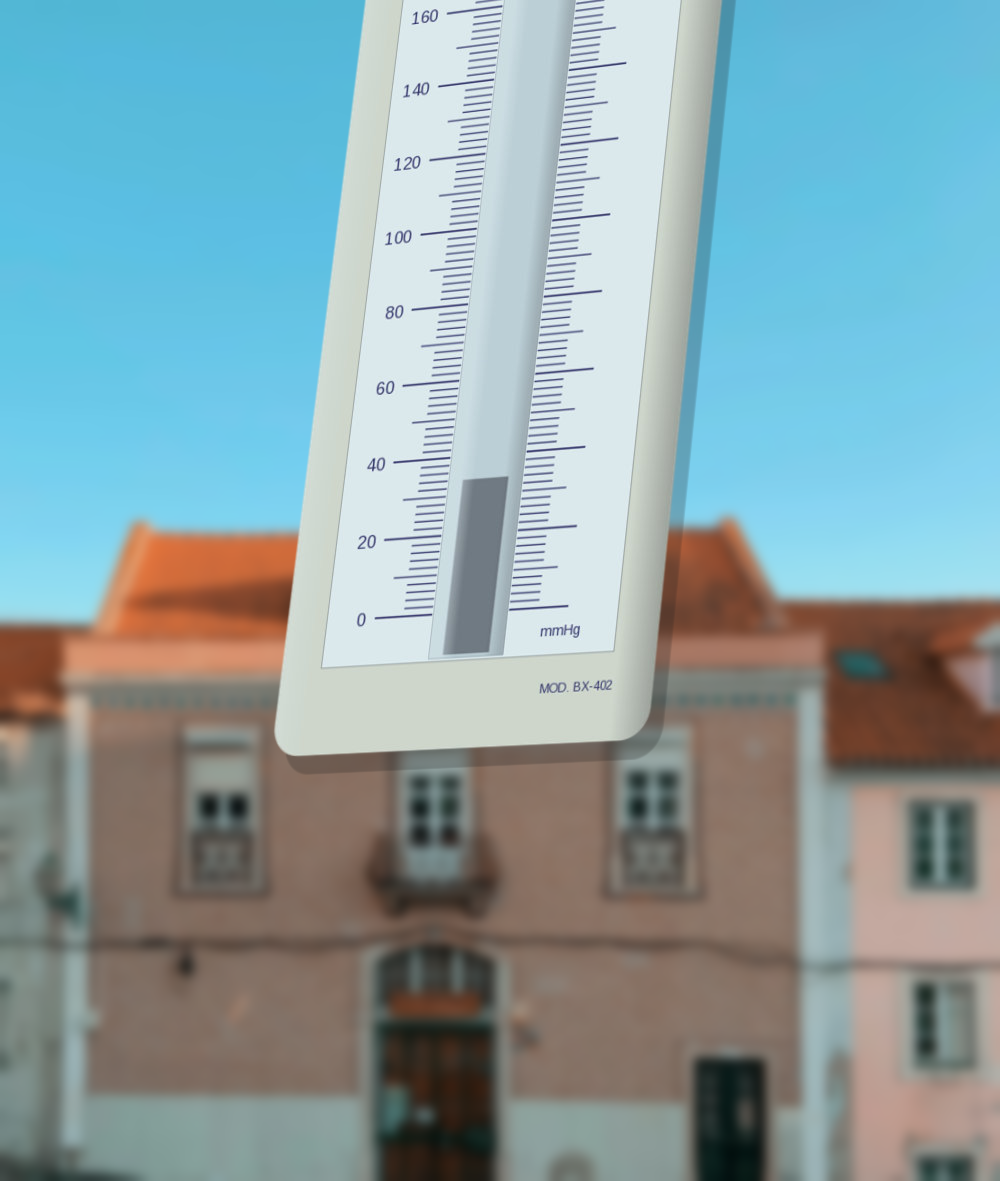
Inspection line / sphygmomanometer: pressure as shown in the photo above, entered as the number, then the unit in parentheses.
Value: 34 (mmHg)
